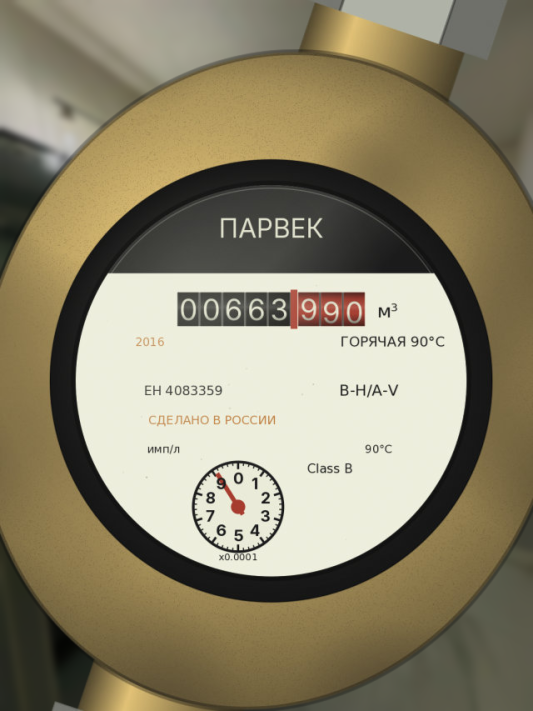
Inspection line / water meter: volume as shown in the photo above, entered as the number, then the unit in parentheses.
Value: 663.9899 (m³)
